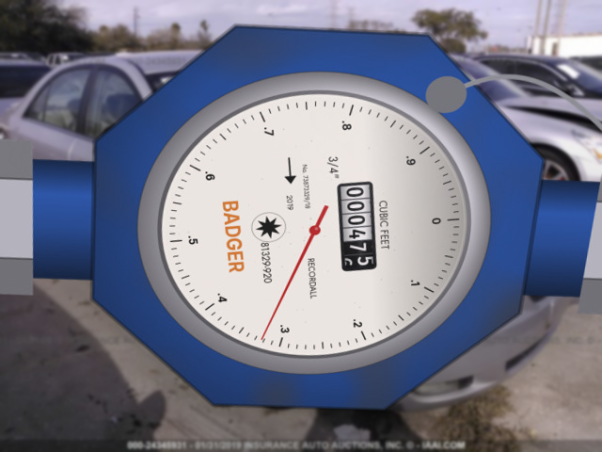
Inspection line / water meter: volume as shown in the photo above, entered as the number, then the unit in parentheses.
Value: 475.32 (ft³)
